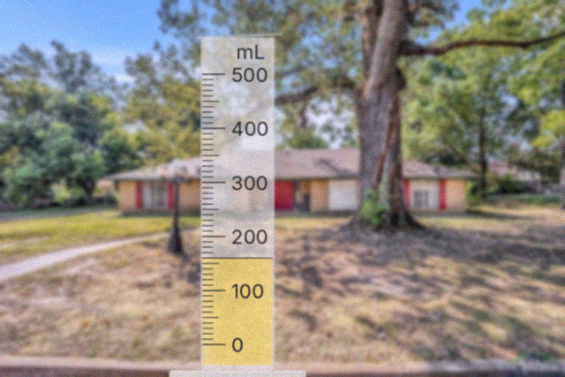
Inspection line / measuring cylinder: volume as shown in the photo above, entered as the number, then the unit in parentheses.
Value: 160 (mL)
